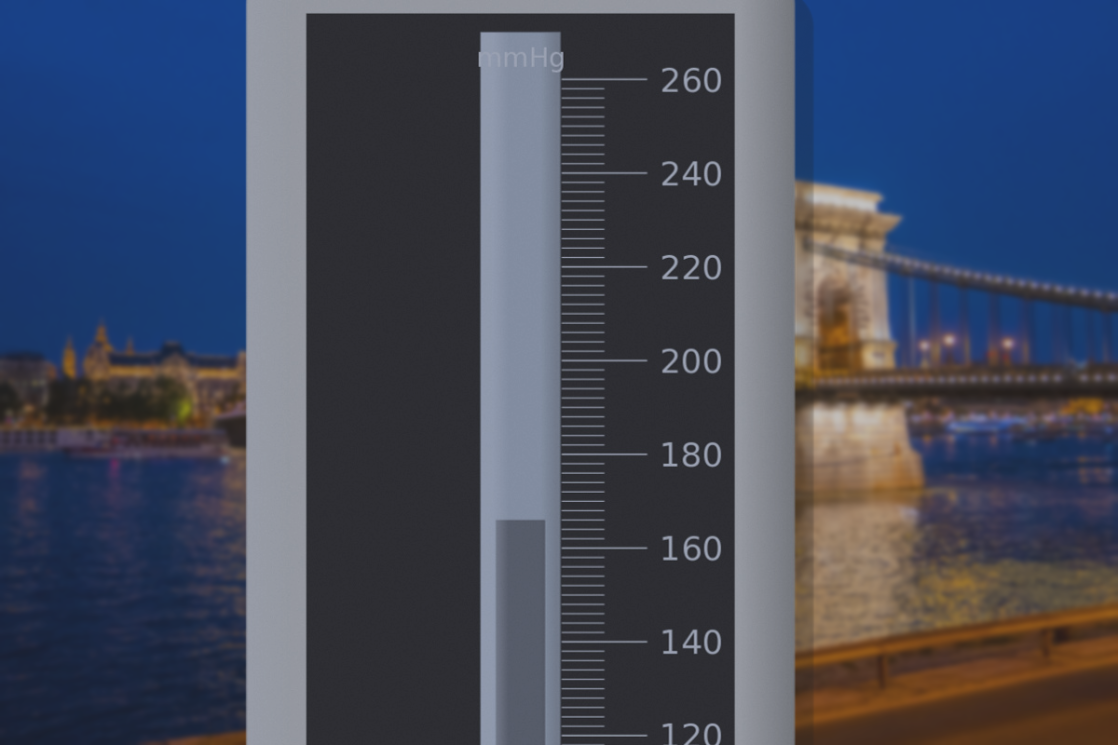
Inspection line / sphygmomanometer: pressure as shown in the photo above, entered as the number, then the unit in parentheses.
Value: 166 (mmHg)
